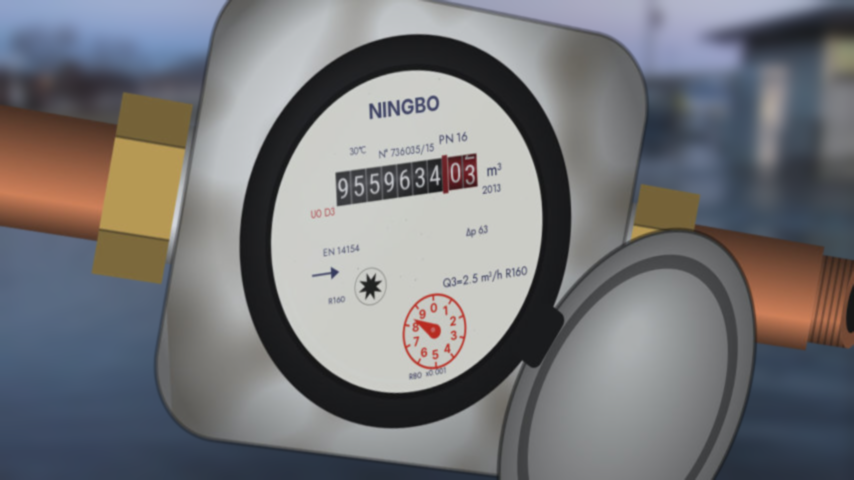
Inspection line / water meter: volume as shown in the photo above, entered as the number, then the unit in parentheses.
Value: 9559634.028 (m³)
